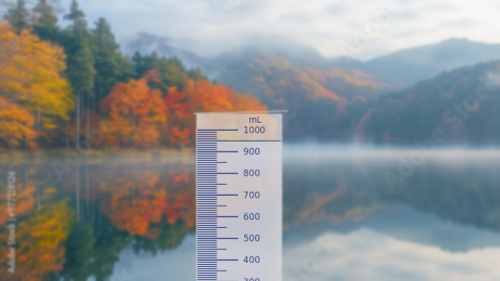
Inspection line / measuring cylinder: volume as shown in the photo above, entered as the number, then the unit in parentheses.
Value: 950 (mL)
